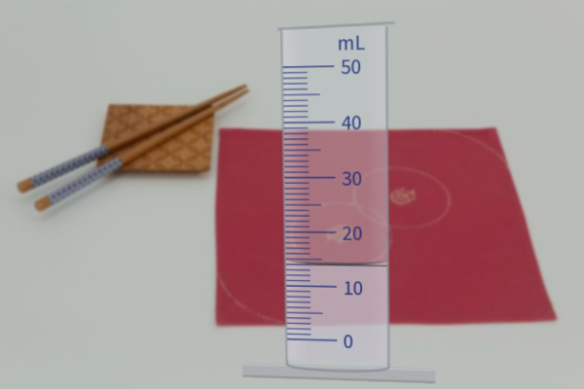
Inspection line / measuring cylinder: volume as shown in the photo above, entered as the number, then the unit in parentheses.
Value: 14 (mL)
